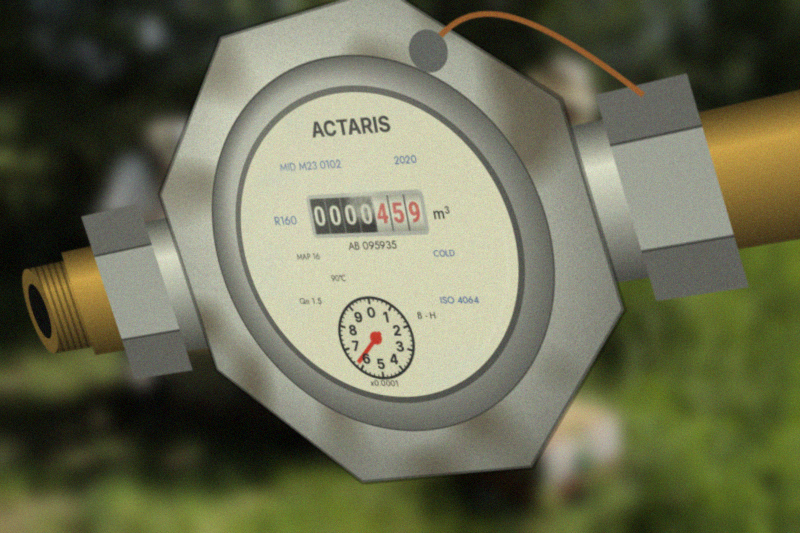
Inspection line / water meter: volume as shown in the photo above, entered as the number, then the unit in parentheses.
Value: 0.4596 (m³)
